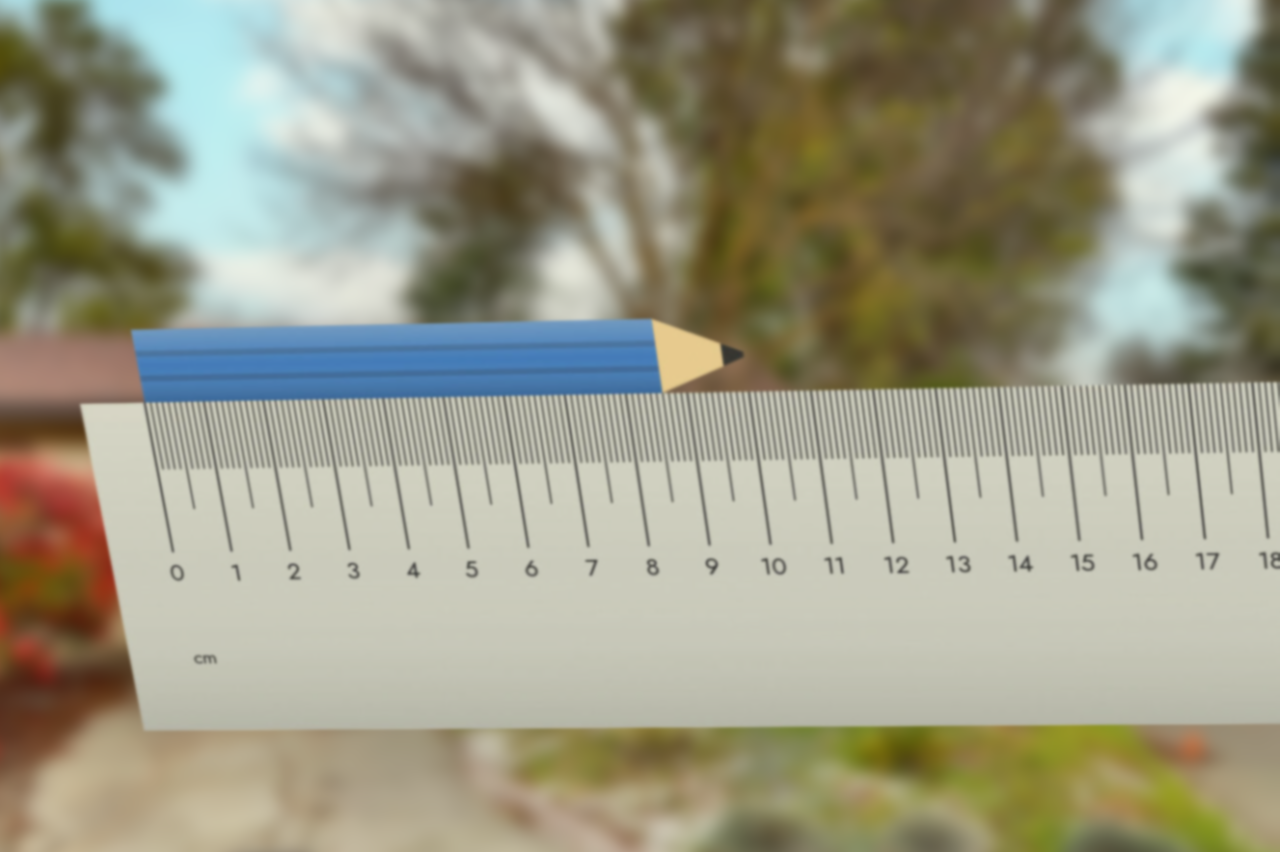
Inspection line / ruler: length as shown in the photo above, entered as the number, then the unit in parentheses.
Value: 10 (cm)
